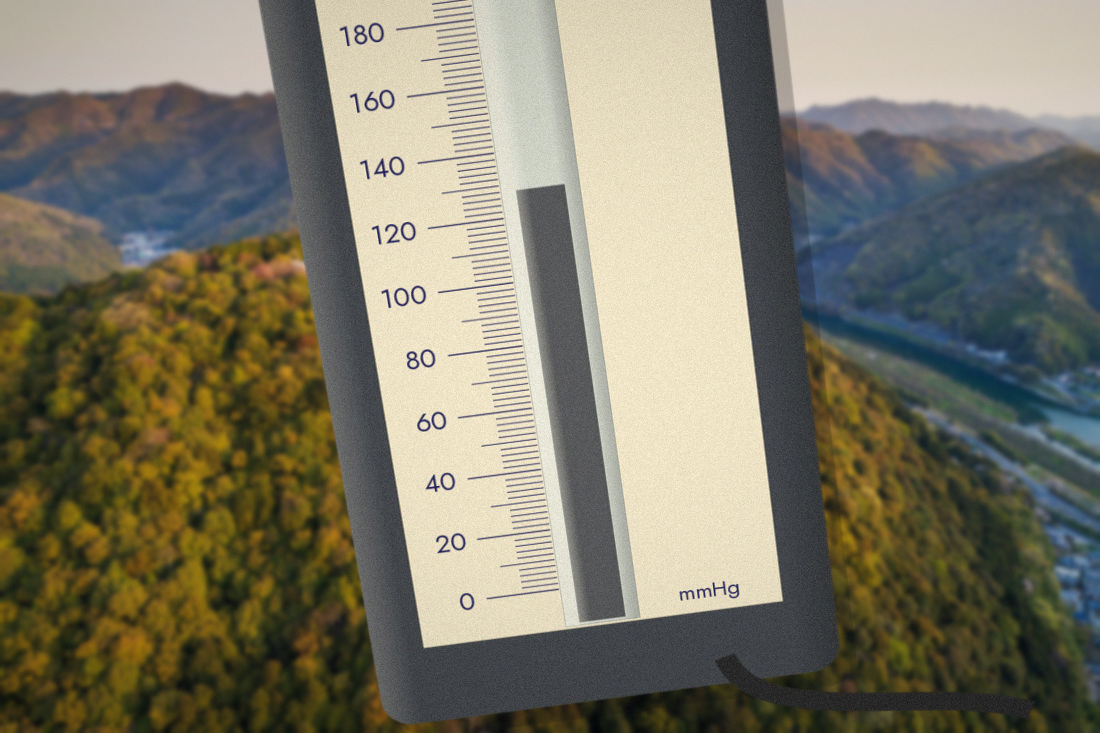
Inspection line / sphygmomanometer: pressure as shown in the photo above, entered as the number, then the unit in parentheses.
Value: 128 (mmHg)
